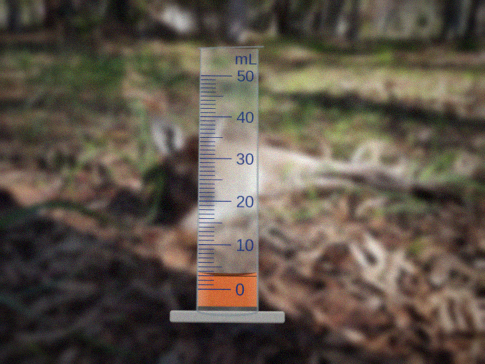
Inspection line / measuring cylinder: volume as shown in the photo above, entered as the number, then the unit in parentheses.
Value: 3 (mL)
